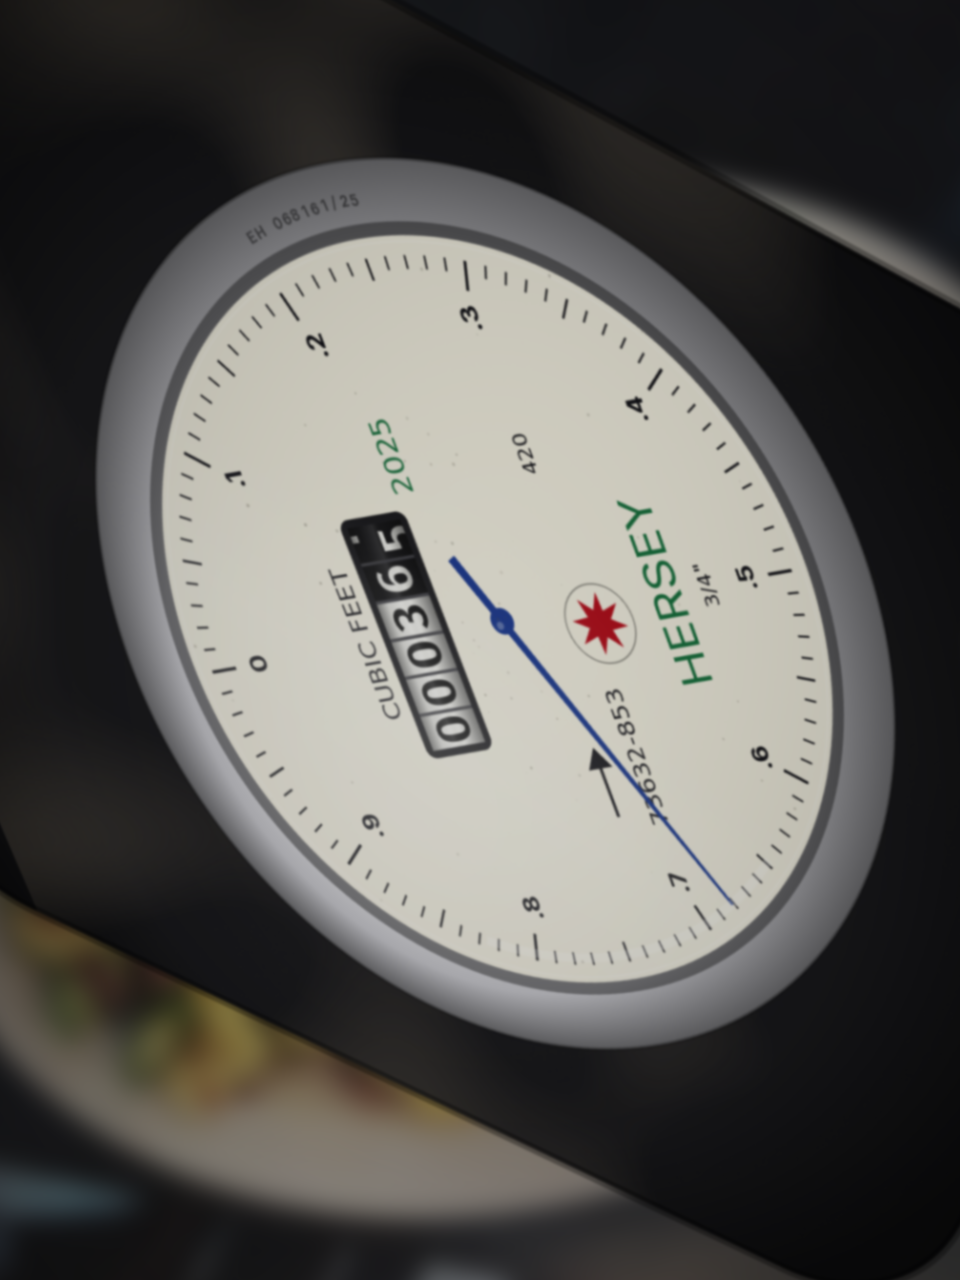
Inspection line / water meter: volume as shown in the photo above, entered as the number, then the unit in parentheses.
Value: 364.68 (ft³)
